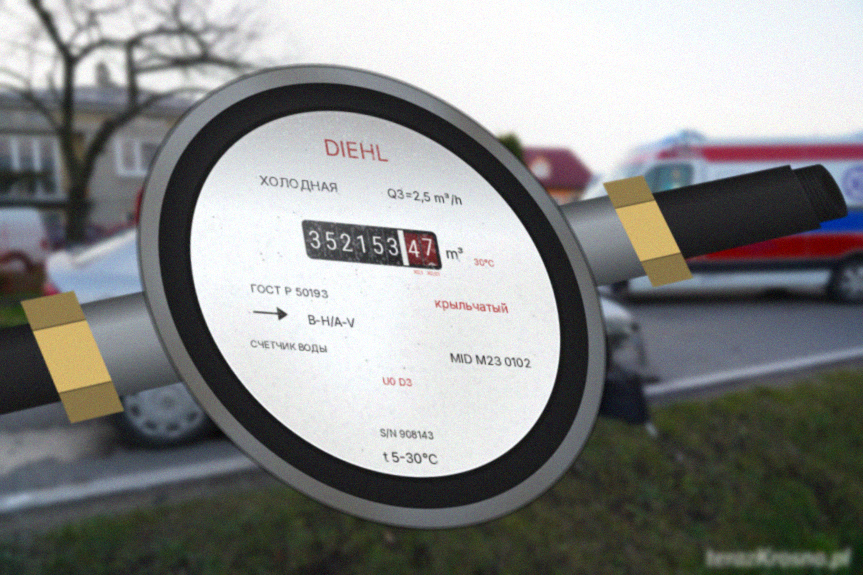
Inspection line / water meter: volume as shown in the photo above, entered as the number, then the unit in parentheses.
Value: 352153.47 (m³)
